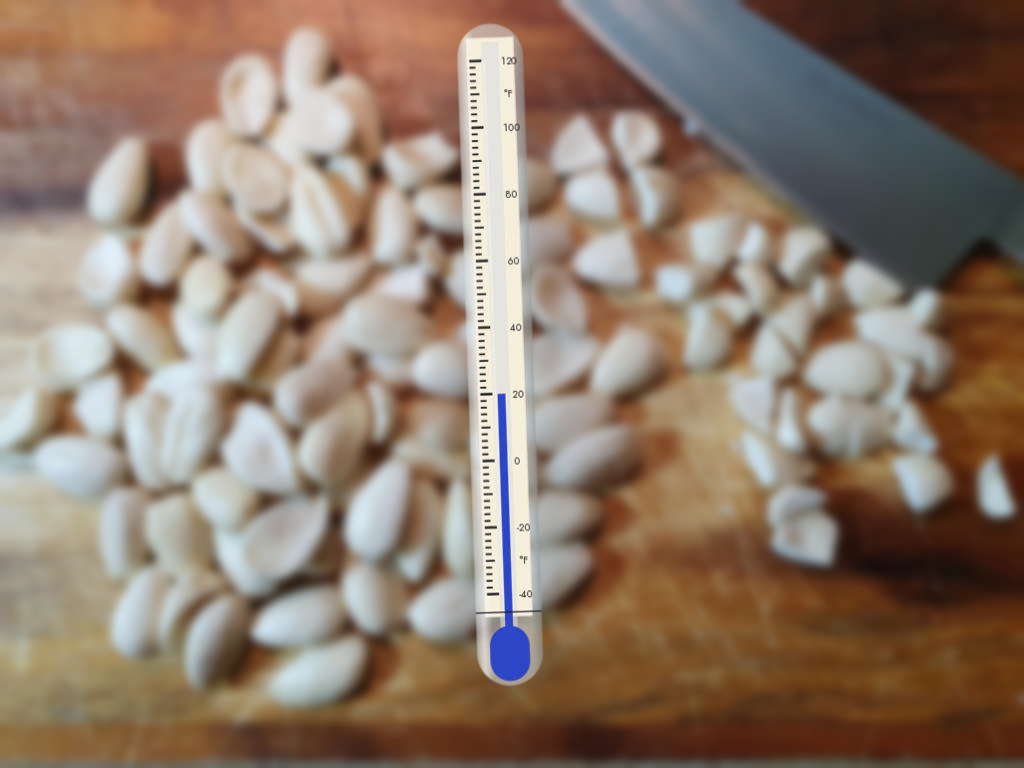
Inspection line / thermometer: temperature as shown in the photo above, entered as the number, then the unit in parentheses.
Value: 20 (°F)
